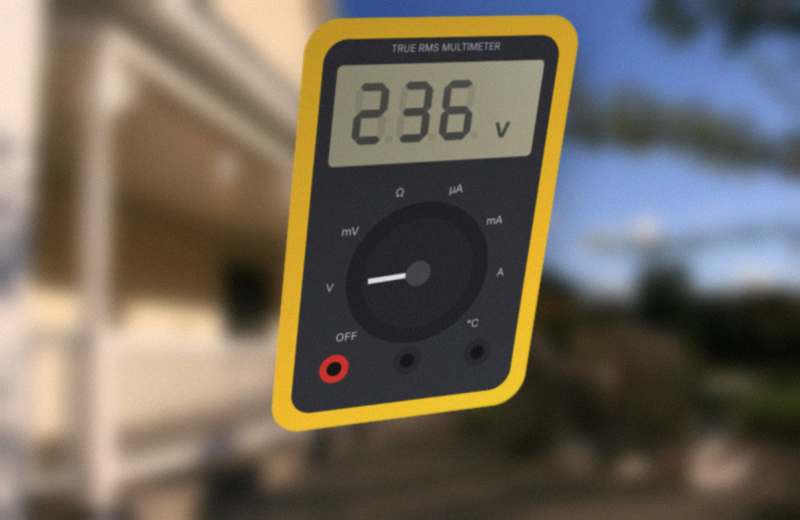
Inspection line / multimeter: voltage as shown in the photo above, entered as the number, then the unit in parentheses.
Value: 236 (V)
